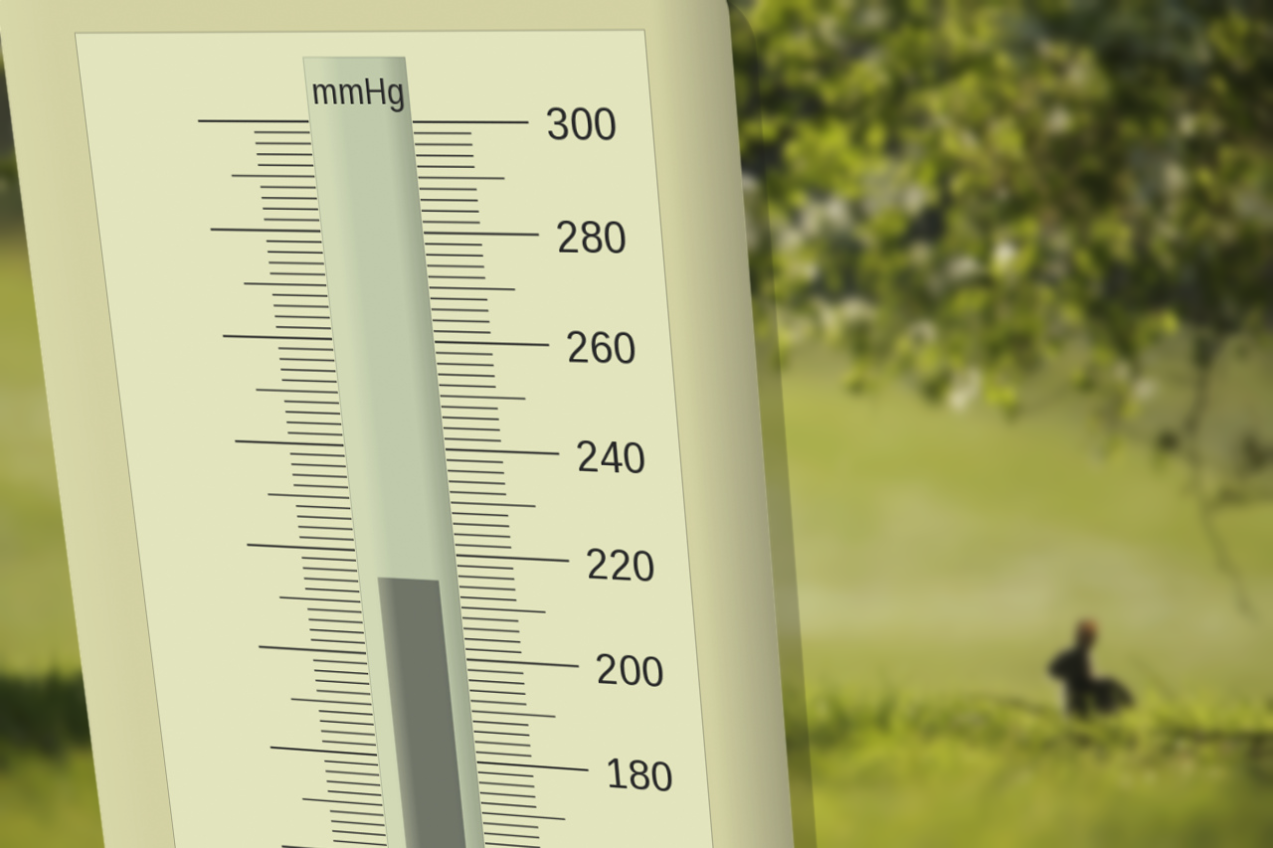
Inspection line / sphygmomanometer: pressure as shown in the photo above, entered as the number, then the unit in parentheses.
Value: 215 (mmHg)
